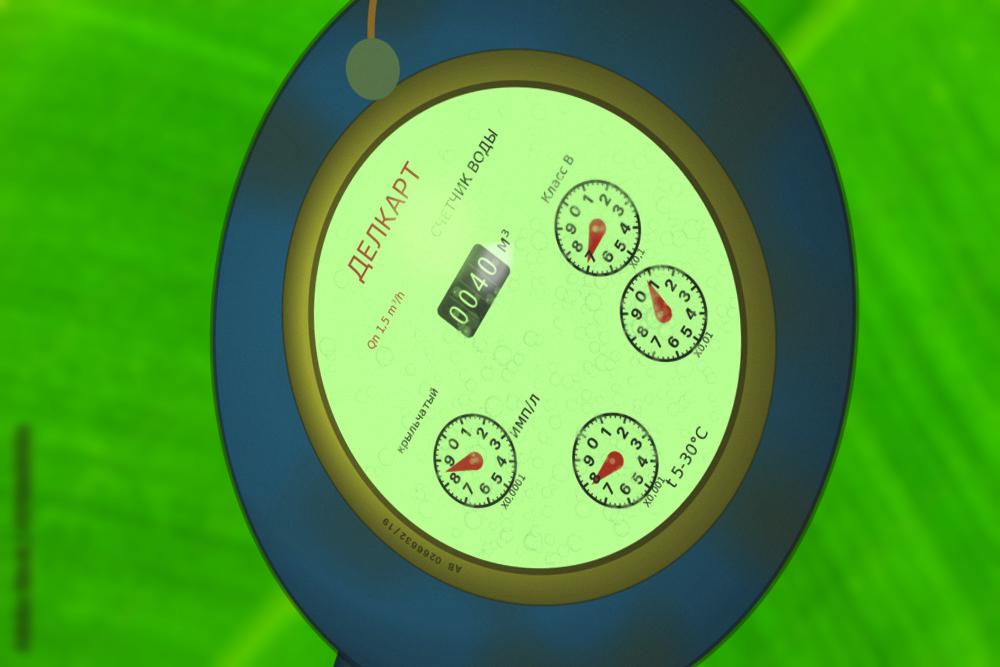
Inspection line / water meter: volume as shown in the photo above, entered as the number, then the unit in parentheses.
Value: 40.7078 (m³)
